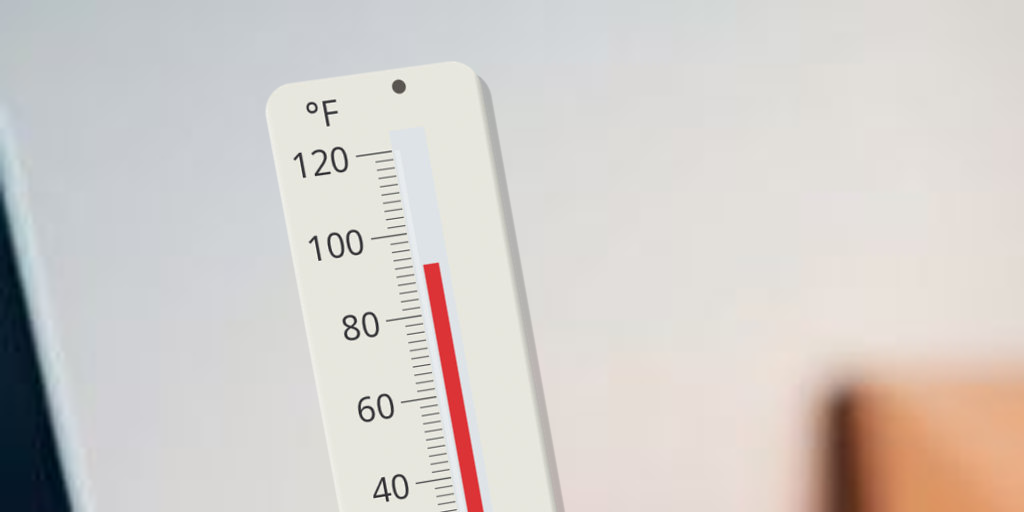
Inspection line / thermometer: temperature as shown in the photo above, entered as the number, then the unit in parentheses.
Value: 92 (°F)
